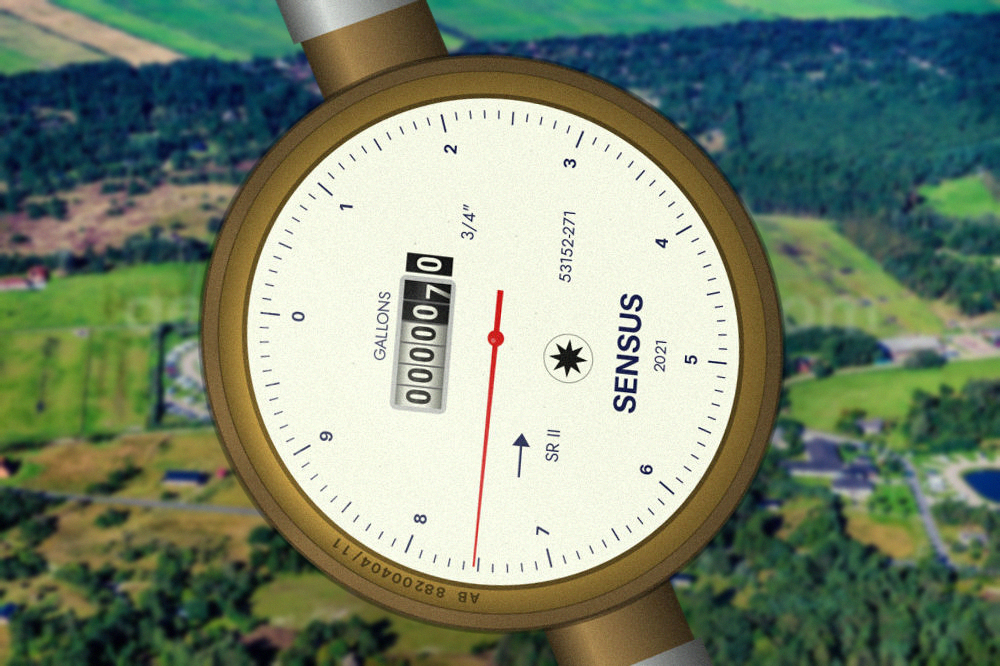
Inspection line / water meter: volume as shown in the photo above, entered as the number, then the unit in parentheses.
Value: 67.5 (gal)
